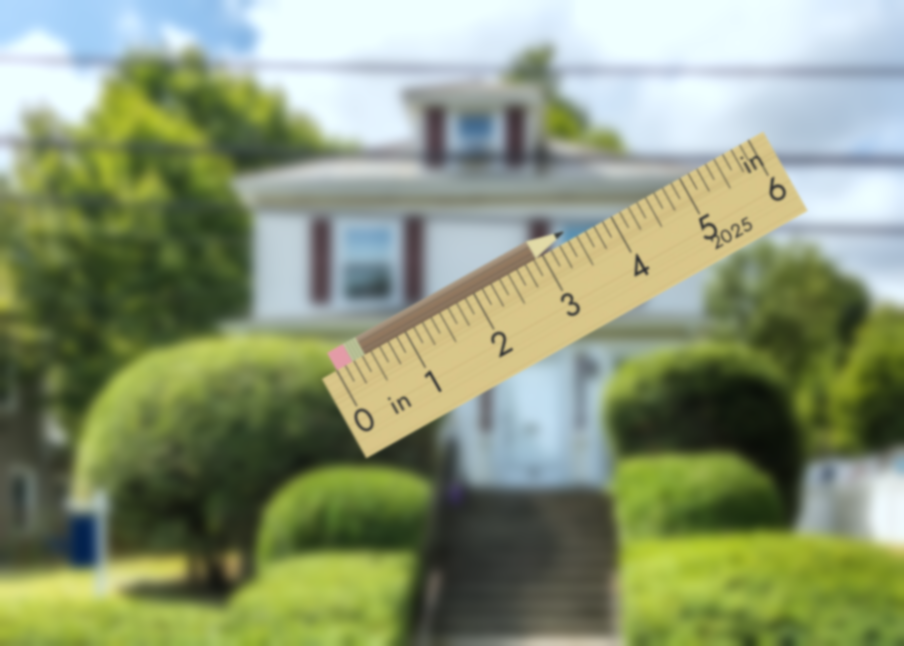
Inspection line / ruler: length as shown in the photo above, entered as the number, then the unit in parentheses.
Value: 3.375 (in)
